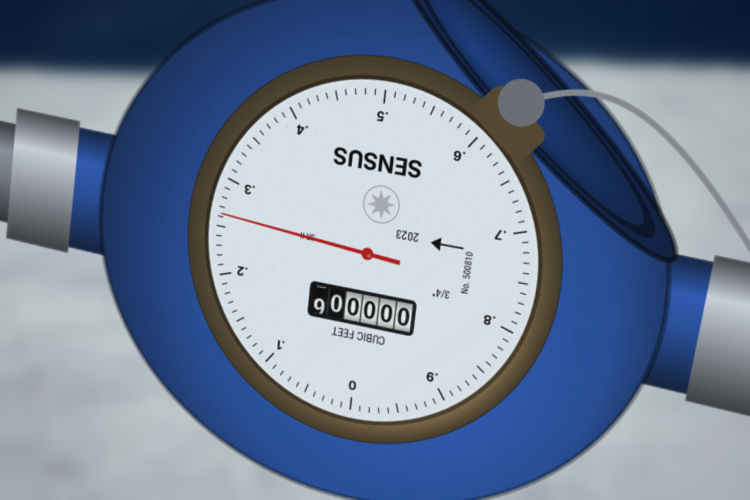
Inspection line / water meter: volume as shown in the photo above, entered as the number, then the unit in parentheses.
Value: 6.26 (ft³)
